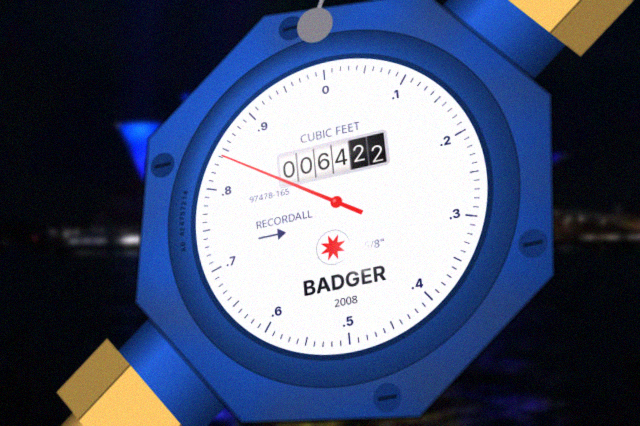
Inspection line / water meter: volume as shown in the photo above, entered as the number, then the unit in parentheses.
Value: 6421.84 (ft³)
